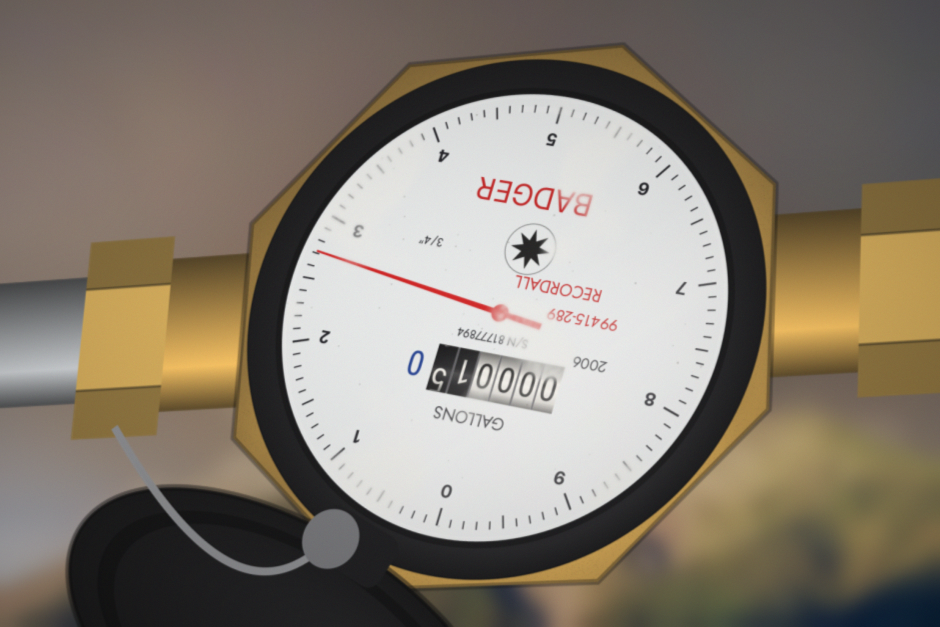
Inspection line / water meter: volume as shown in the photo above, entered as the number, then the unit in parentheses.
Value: 152.7 (gal)
